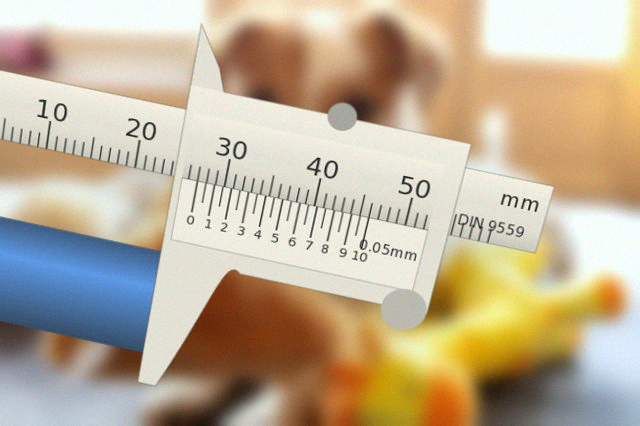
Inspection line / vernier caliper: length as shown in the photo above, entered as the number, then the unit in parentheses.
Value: 27.0 (mm)
